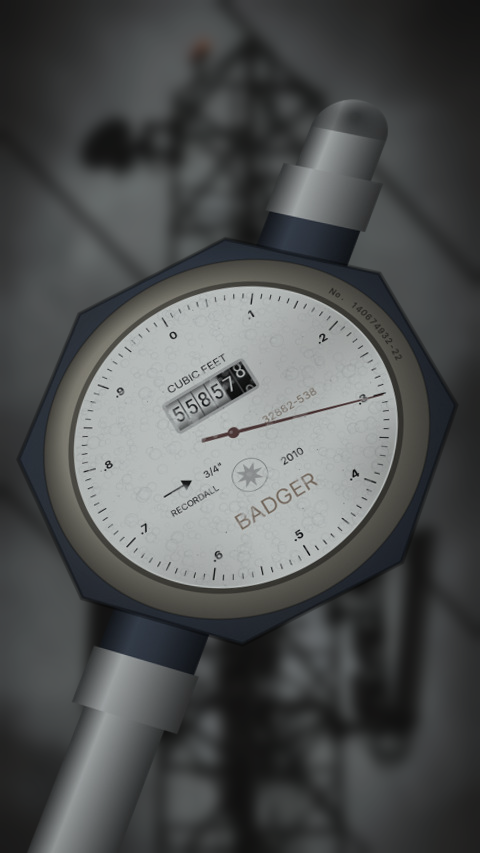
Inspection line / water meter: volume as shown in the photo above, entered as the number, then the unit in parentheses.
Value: 558578.30 (ft³)
